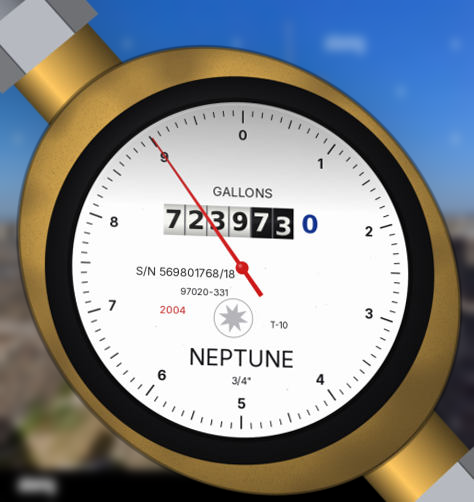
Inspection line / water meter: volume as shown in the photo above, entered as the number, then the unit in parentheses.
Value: 7239729.0 (gal)
